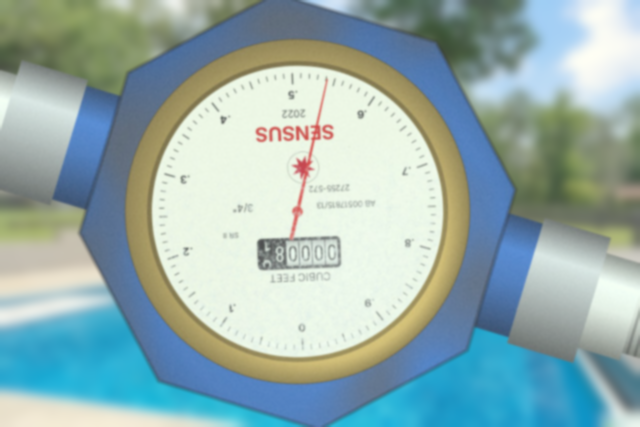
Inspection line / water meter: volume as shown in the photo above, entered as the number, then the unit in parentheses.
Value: 80.54 (ft³)
